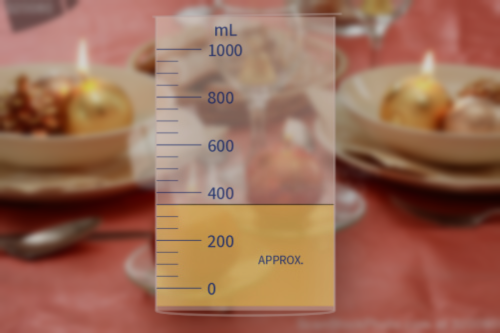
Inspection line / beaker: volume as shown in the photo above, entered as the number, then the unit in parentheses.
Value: 350 (mL)
